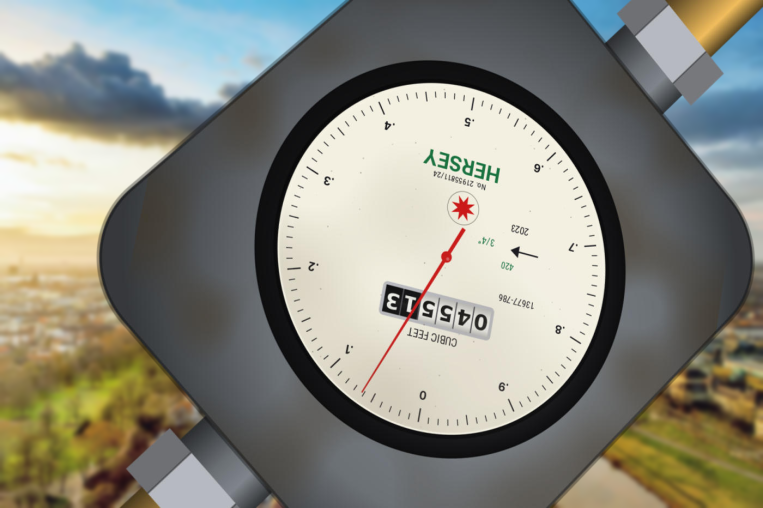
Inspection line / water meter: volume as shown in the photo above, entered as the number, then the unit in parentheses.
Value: 45513.06 (ft³)
